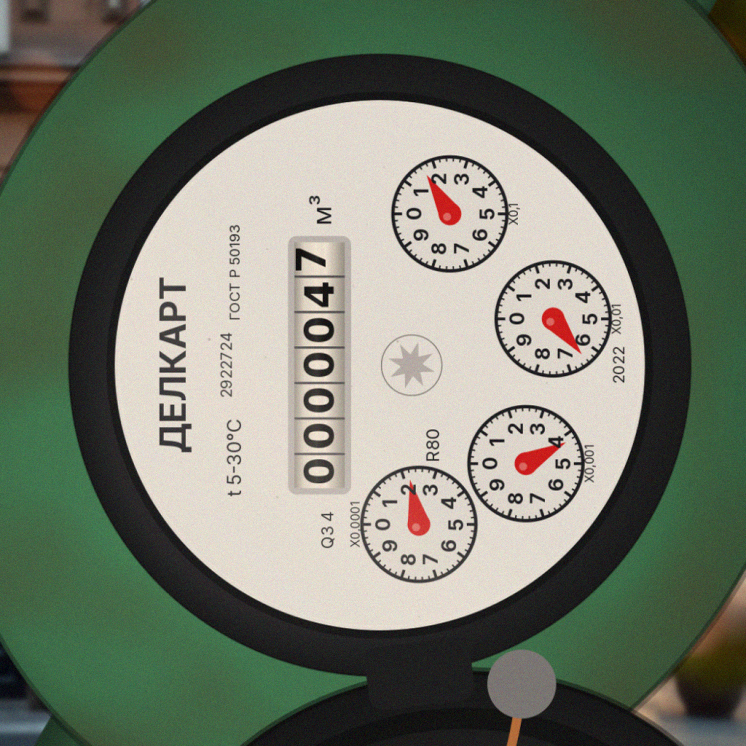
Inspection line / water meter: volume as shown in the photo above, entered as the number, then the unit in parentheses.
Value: 47.1642 (m³)
